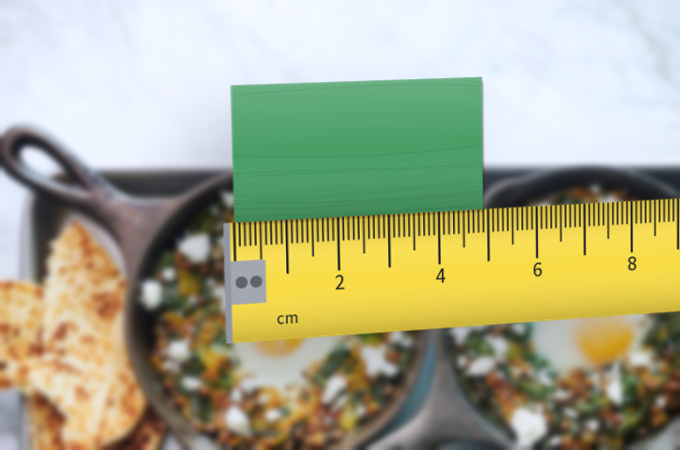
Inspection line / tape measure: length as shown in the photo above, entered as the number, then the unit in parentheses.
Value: 4.9 (cm)
